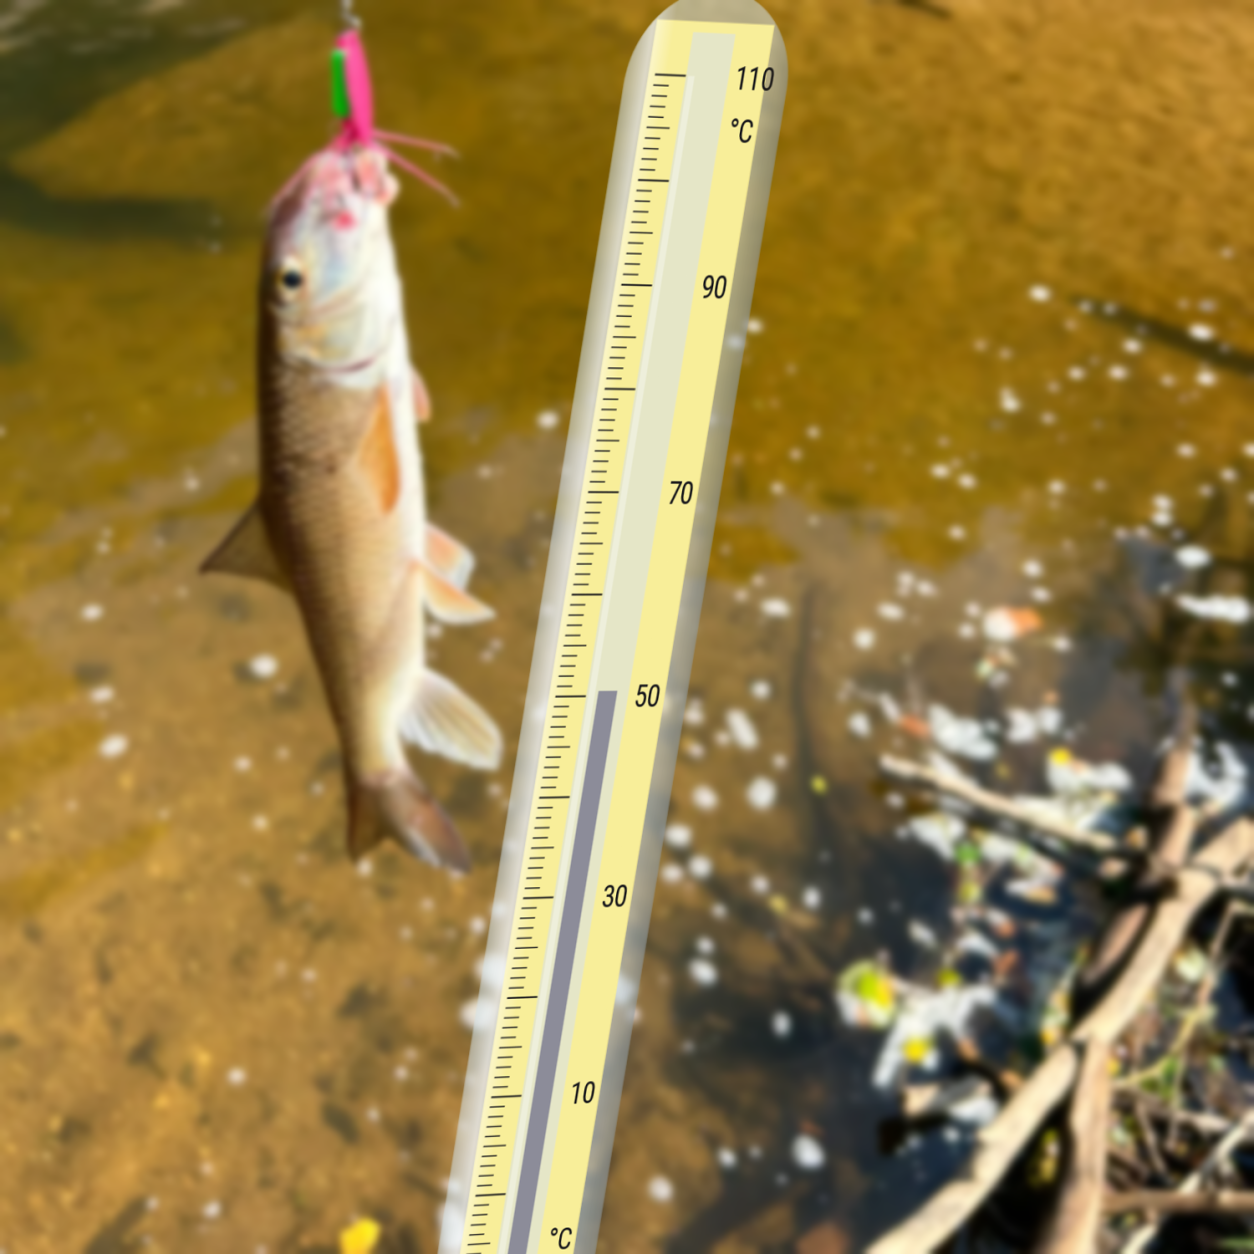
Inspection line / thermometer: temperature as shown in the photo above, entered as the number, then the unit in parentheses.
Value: 50.5 (°C)
